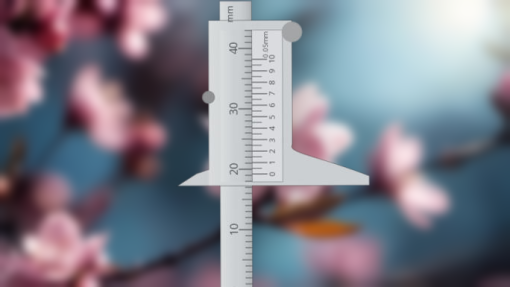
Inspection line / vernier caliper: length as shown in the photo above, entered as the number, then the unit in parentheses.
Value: 19.2 (mm)
